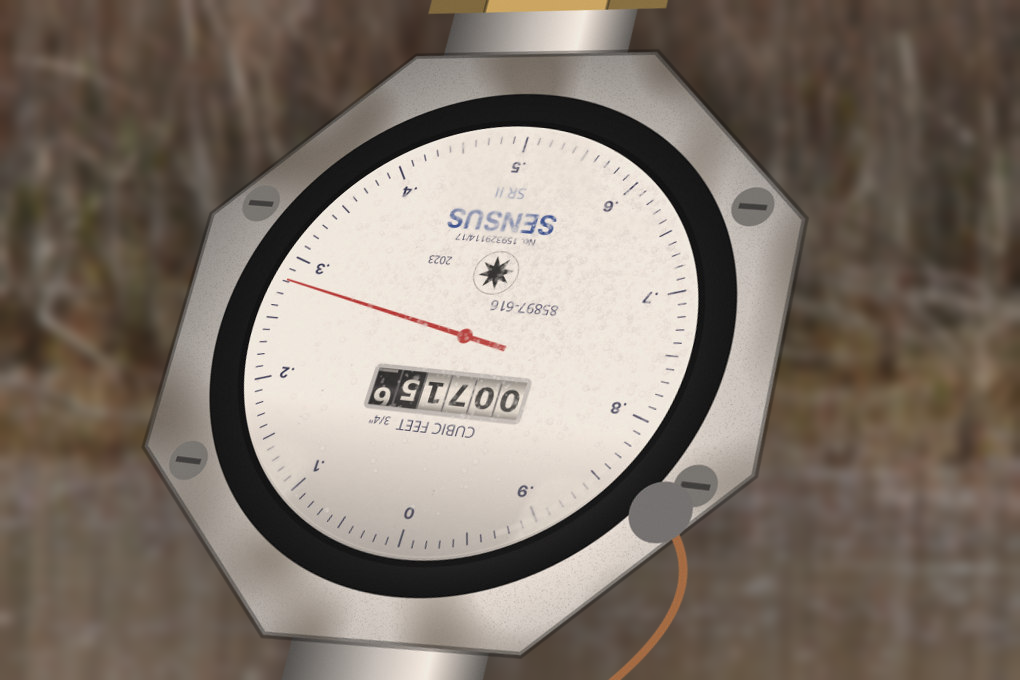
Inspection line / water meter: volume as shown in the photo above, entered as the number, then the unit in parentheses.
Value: 7156.28 (ft³)
